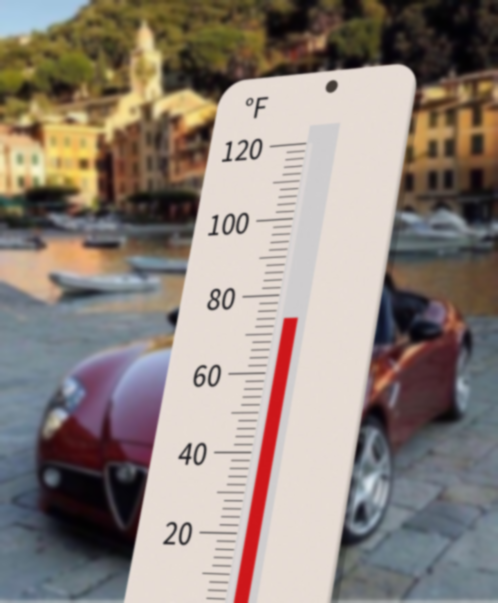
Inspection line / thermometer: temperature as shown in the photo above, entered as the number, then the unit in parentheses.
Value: 74 (°F)
